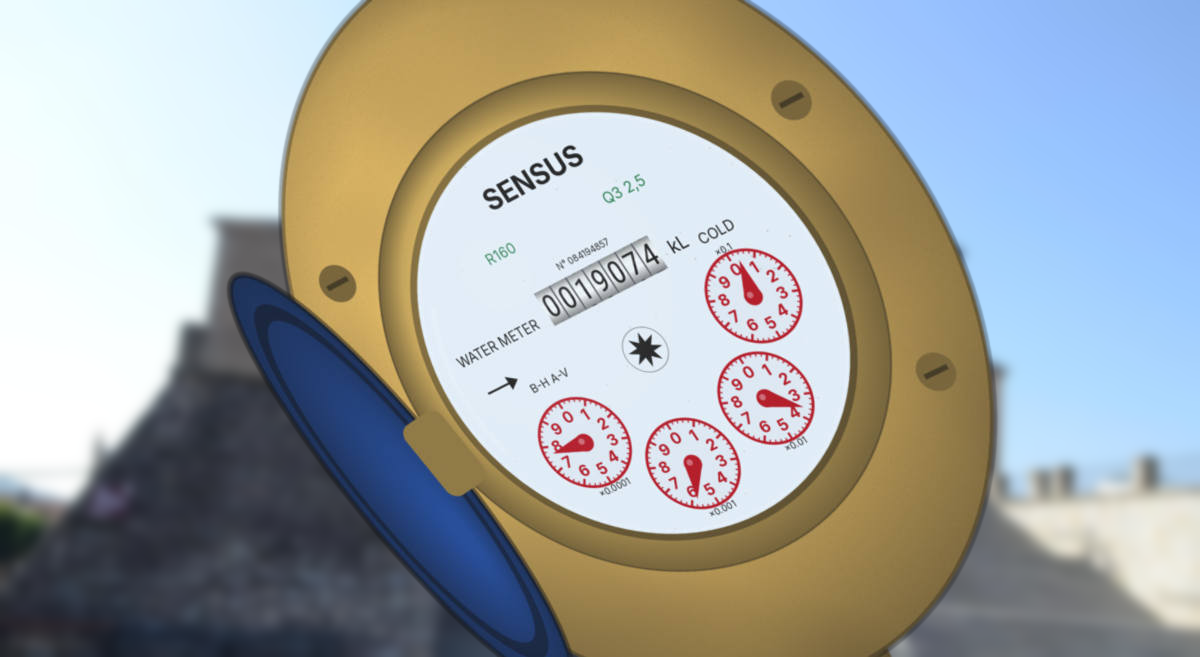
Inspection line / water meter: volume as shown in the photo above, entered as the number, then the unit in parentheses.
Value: 19074.0357 (kL)
